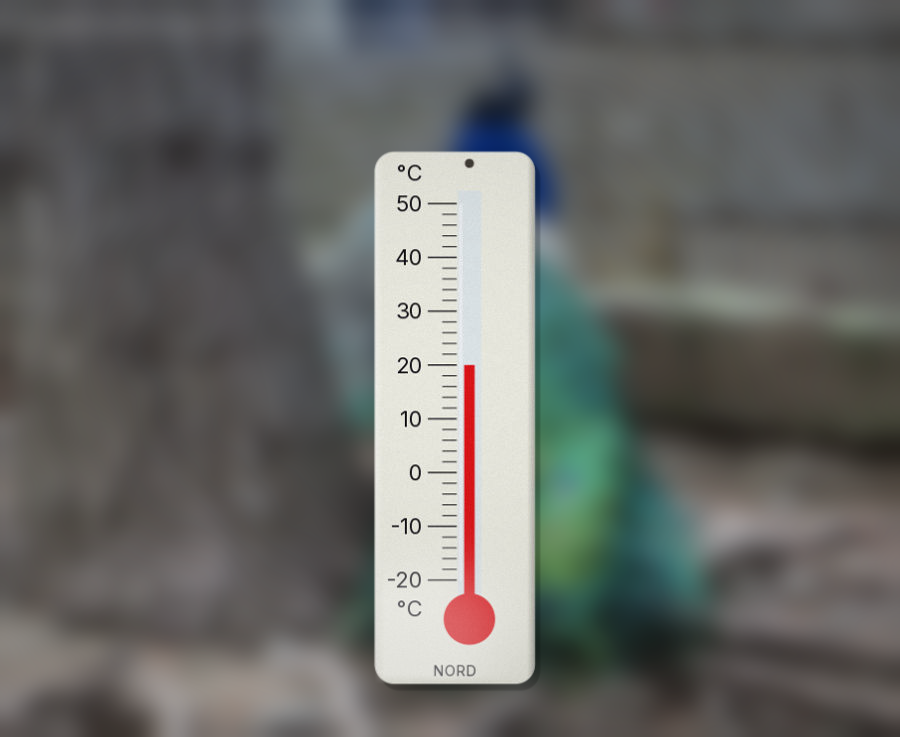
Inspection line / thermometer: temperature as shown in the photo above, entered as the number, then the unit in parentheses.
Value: 20 (°C)
